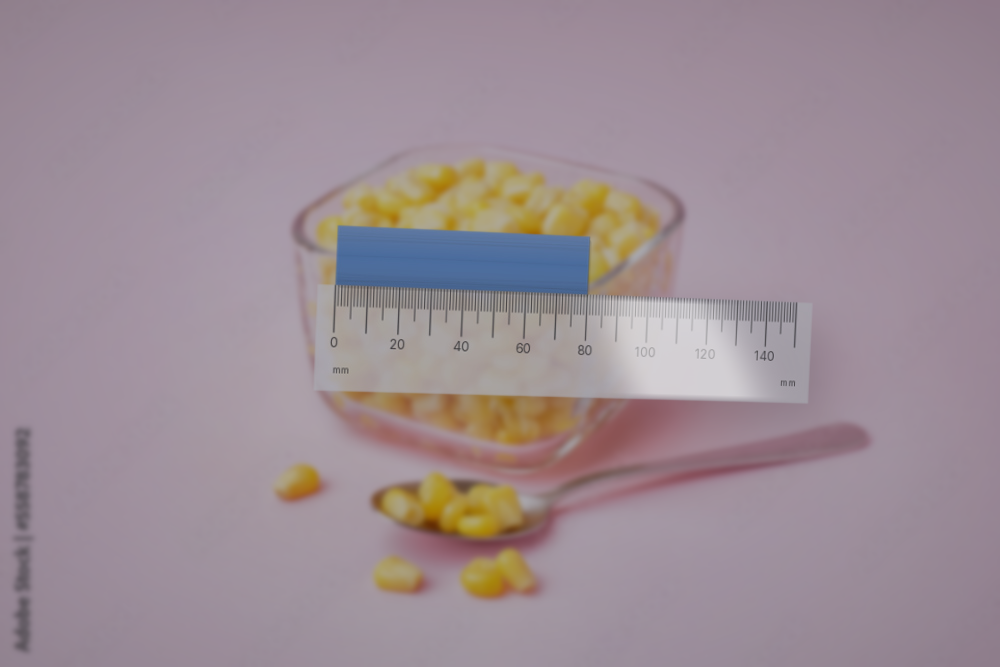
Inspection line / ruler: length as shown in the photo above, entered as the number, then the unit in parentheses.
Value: 80 (mm)
